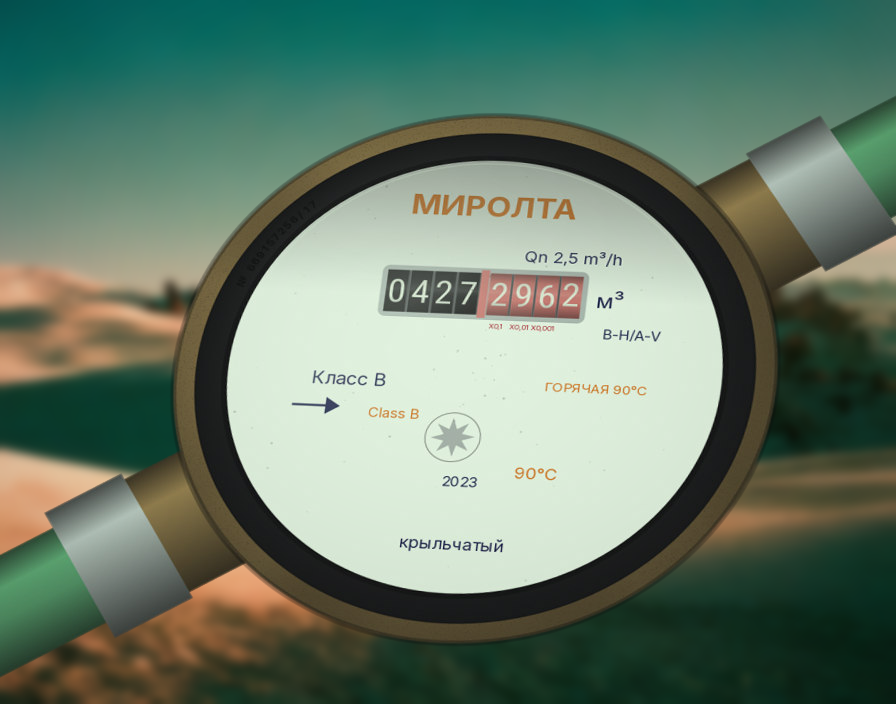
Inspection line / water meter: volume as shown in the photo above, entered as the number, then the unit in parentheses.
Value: 427.2962 (m³)
